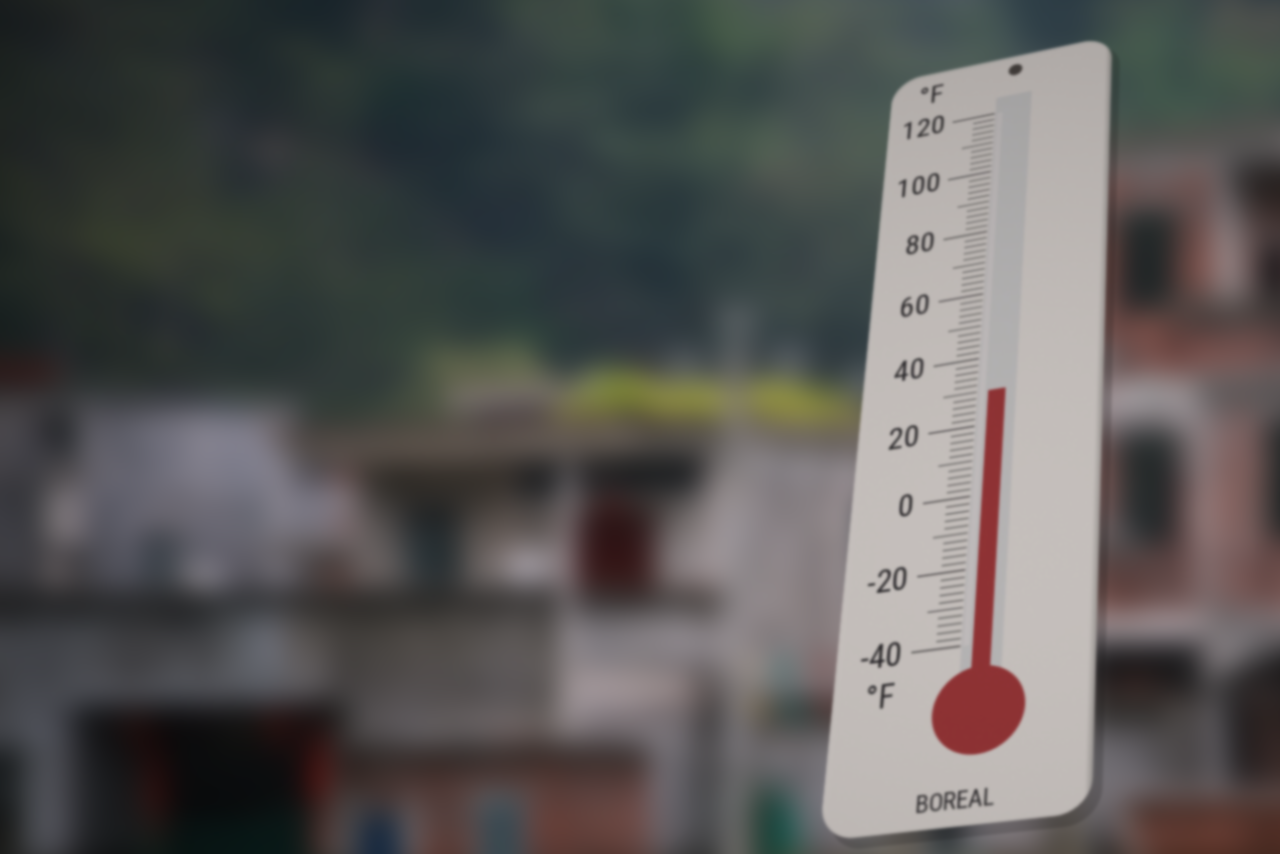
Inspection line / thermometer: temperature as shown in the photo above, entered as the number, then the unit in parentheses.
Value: 30 (°F)
